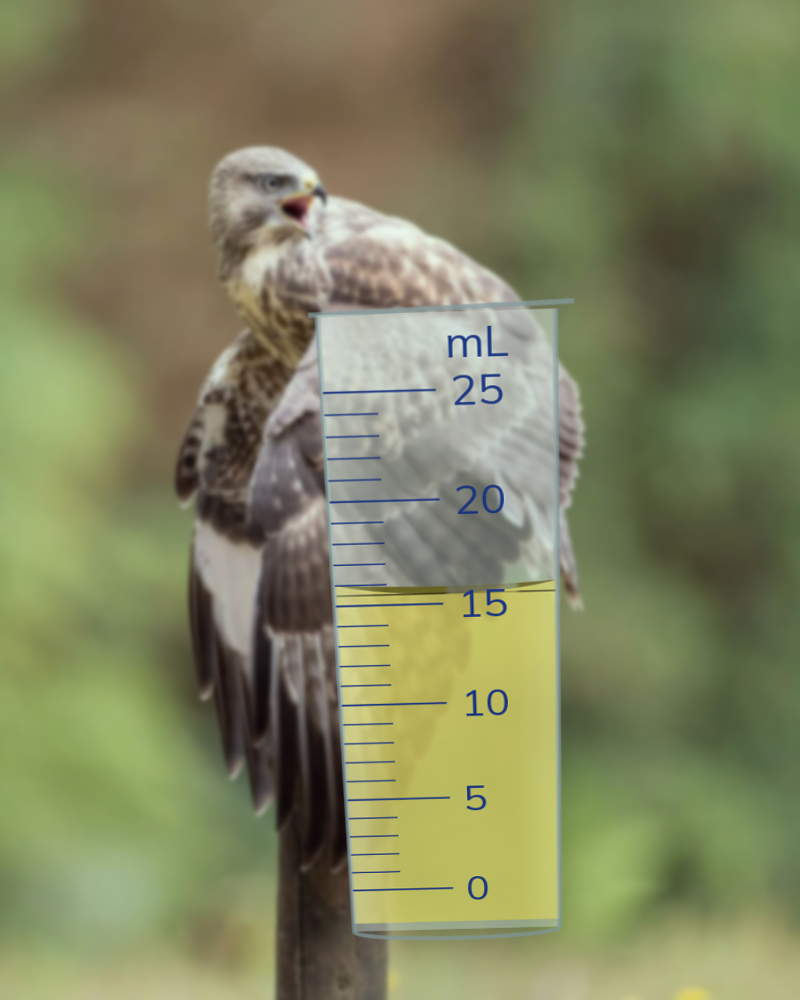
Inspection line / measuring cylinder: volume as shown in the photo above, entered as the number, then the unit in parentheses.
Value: 15.5 (mL)
